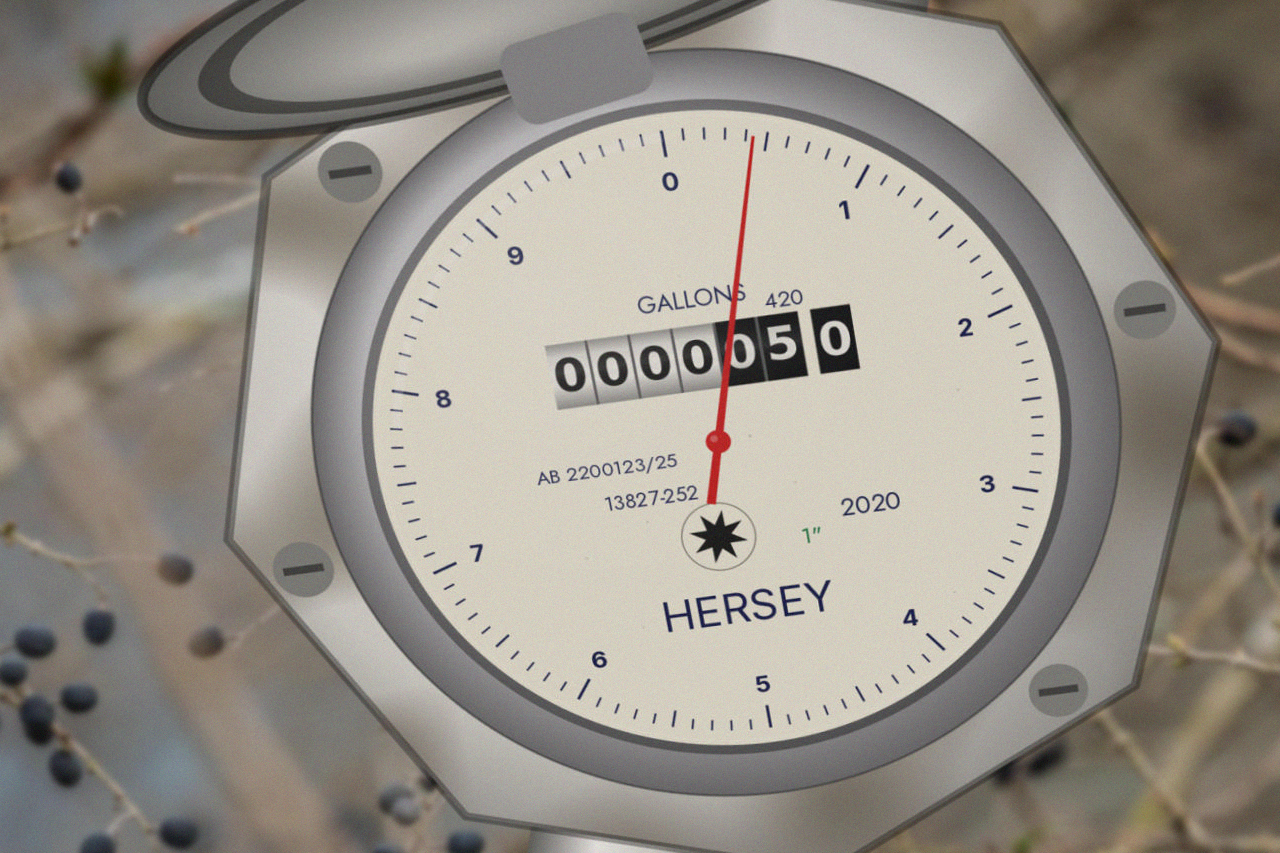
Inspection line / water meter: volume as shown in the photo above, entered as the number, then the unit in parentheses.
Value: 50.4 (gal)
